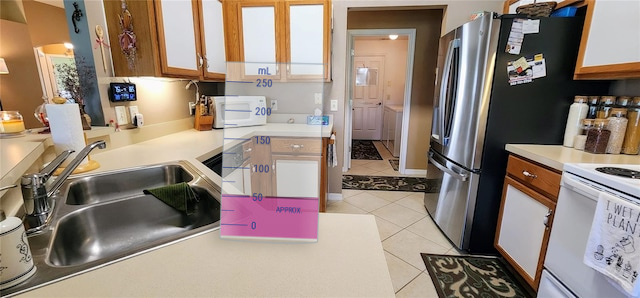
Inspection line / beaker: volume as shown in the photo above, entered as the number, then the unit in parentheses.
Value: 50 (mL)
